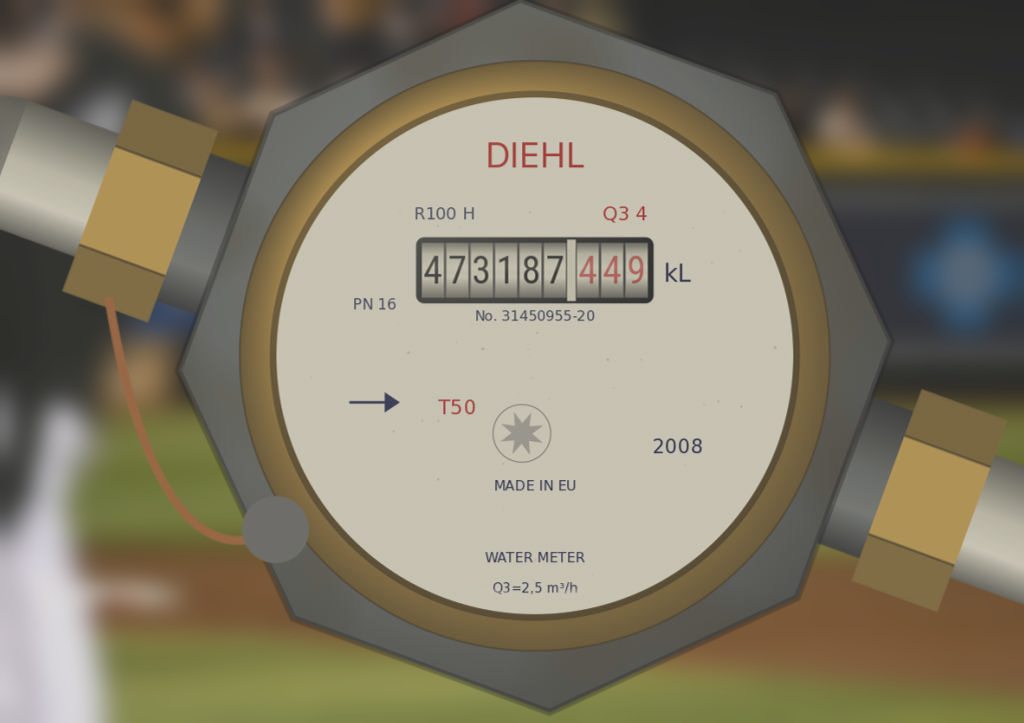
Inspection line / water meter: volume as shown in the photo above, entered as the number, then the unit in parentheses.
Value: 473187.449 (kL)
